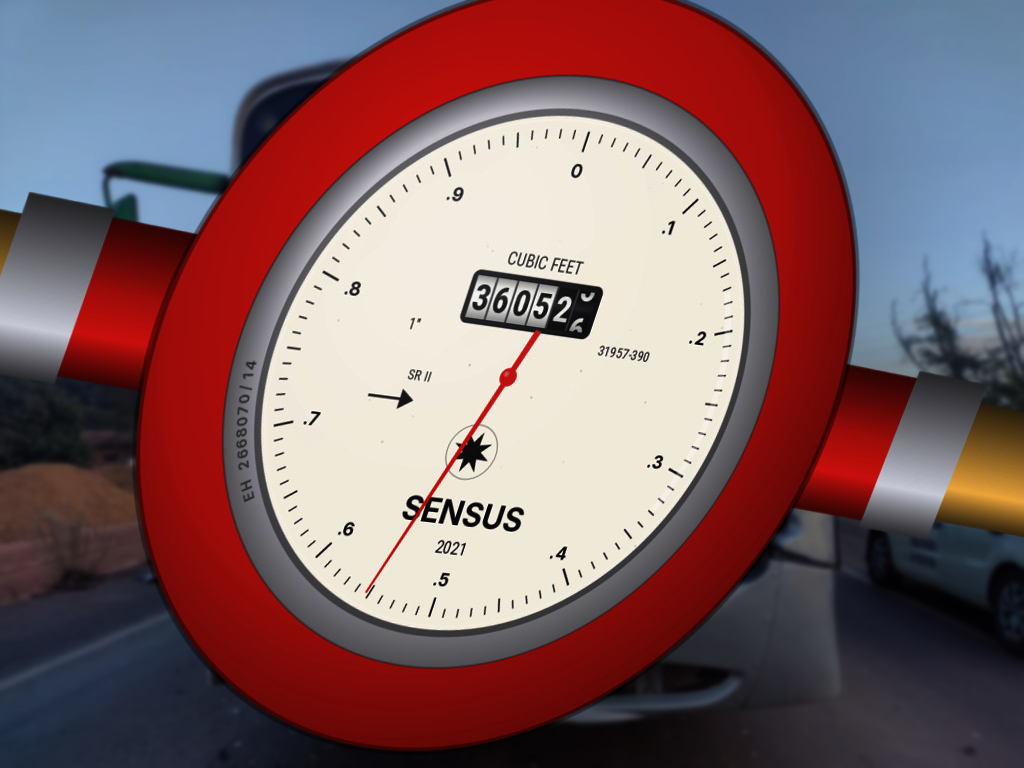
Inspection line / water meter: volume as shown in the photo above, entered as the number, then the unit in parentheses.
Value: 360525.55 (ft³)
